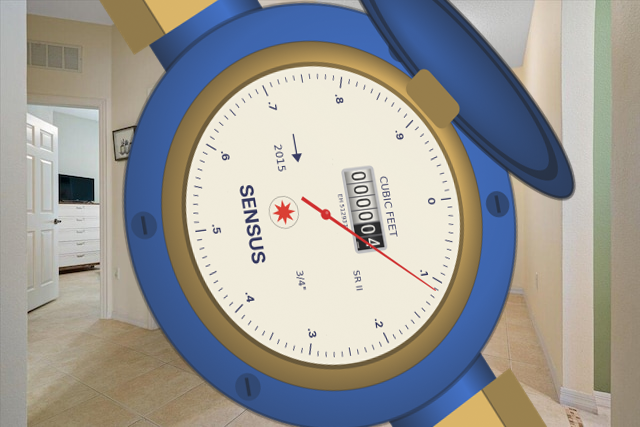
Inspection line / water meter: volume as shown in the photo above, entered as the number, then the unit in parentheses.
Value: 4.11 (ft³)
